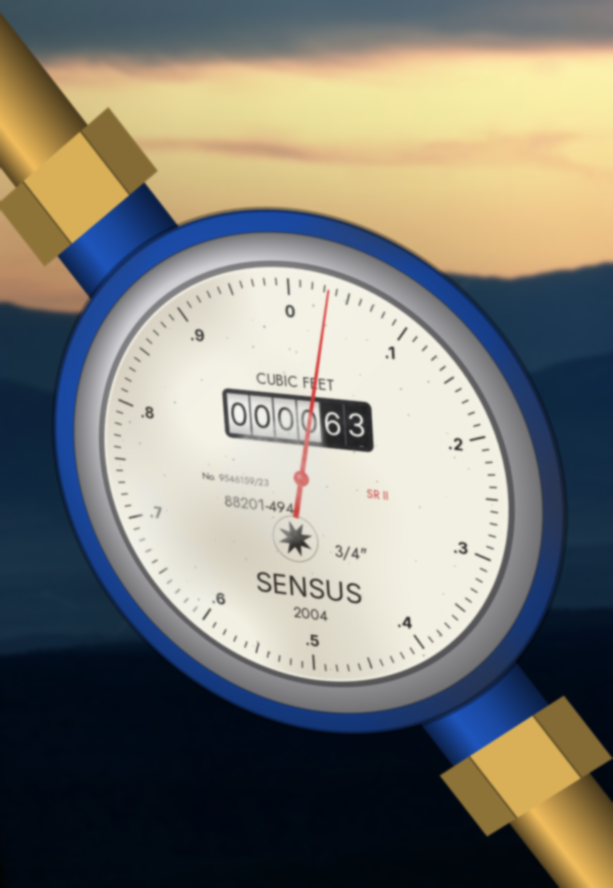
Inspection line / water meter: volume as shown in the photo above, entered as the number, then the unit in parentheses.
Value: 63.03 (ft³)
